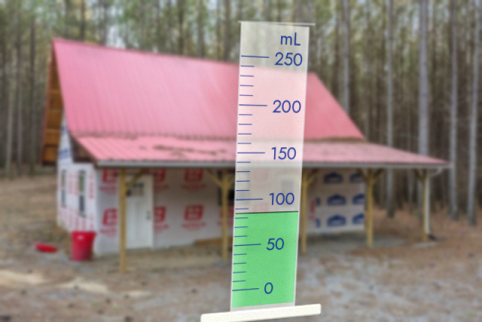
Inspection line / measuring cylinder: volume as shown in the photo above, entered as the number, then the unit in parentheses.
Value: 85 (mL)
